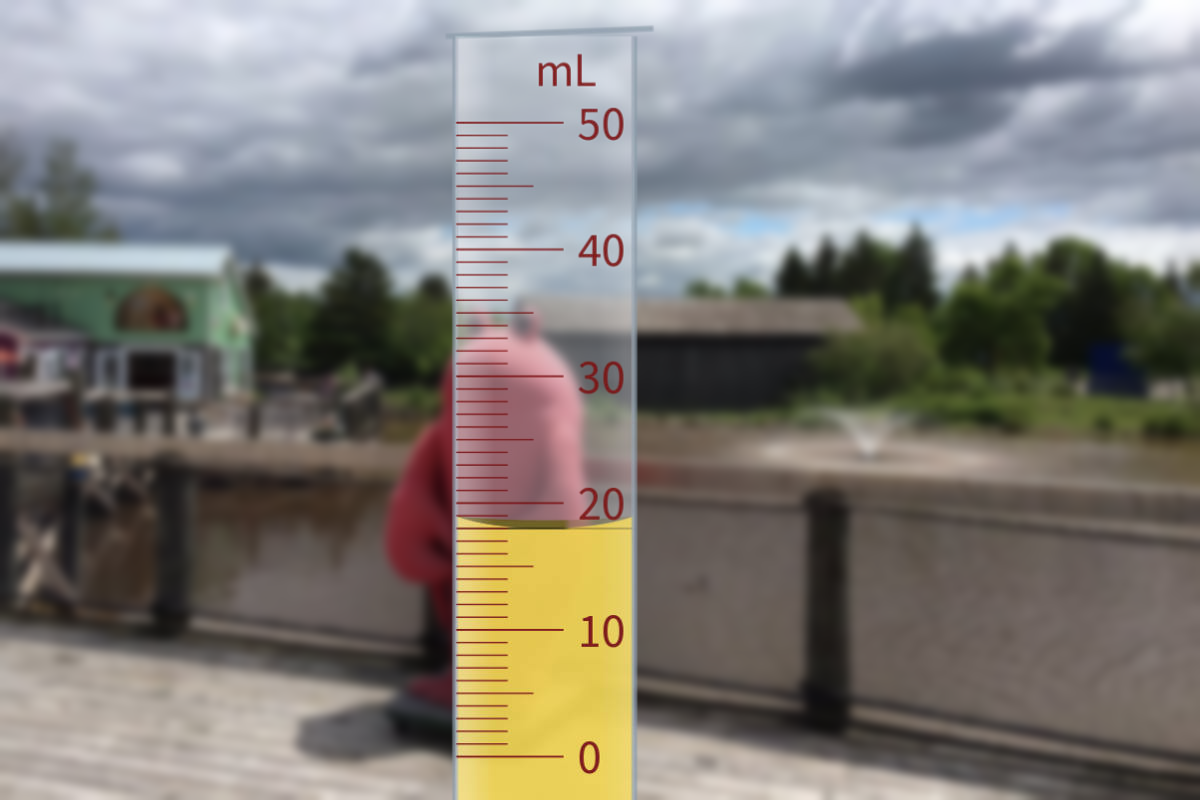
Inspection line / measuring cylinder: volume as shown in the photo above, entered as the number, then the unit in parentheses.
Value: 18 (mL)
